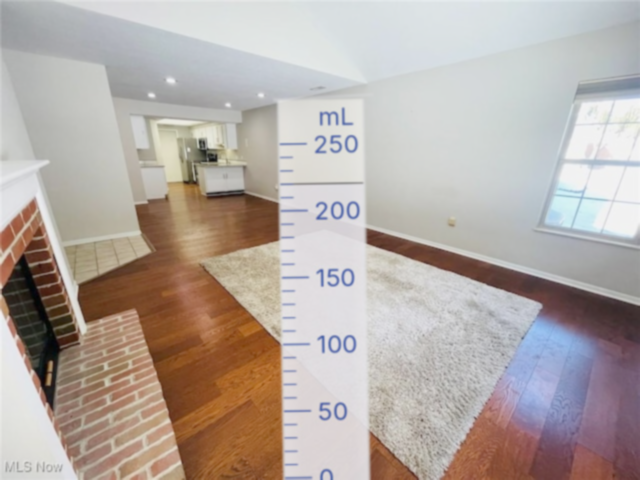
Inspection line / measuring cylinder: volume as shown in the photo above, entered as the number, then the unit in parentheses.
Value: 220 (mL)
